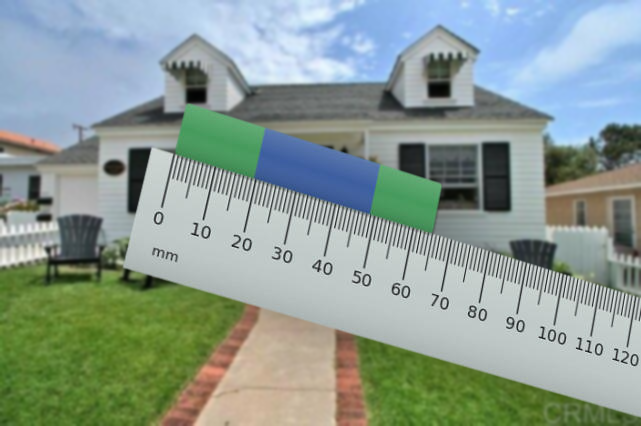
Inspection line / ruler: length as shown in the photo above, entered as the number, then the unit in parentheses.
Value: 65 (mm)
